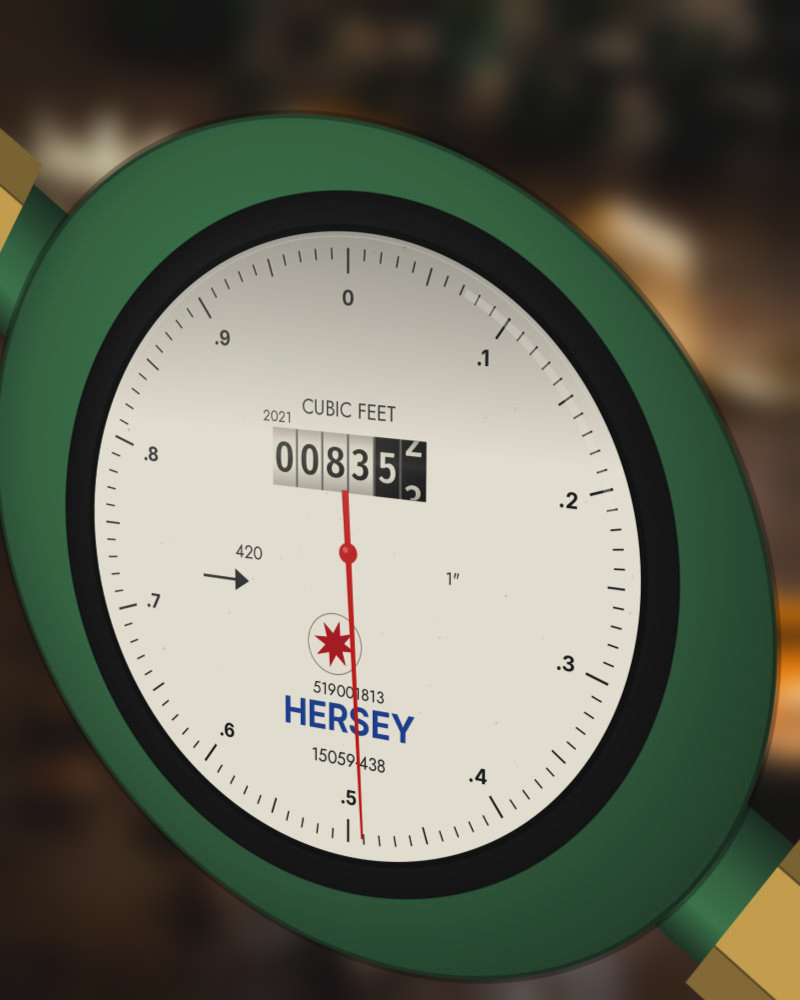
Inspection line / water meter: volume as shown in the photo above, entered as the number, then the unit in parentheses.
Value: 8352.49 (ft³)
